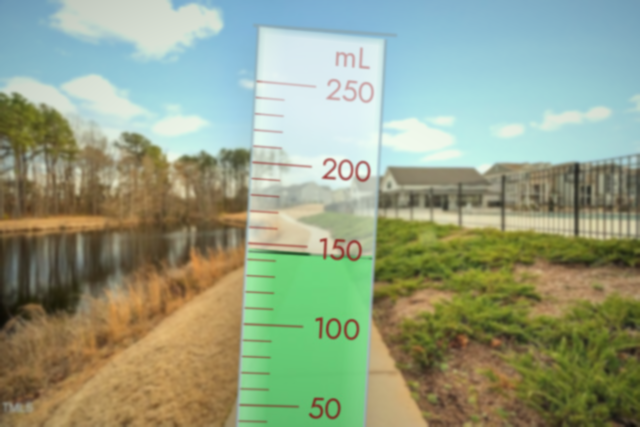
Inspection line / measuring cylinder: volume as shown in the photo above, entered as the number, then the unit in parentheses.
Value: 145 (mL)
